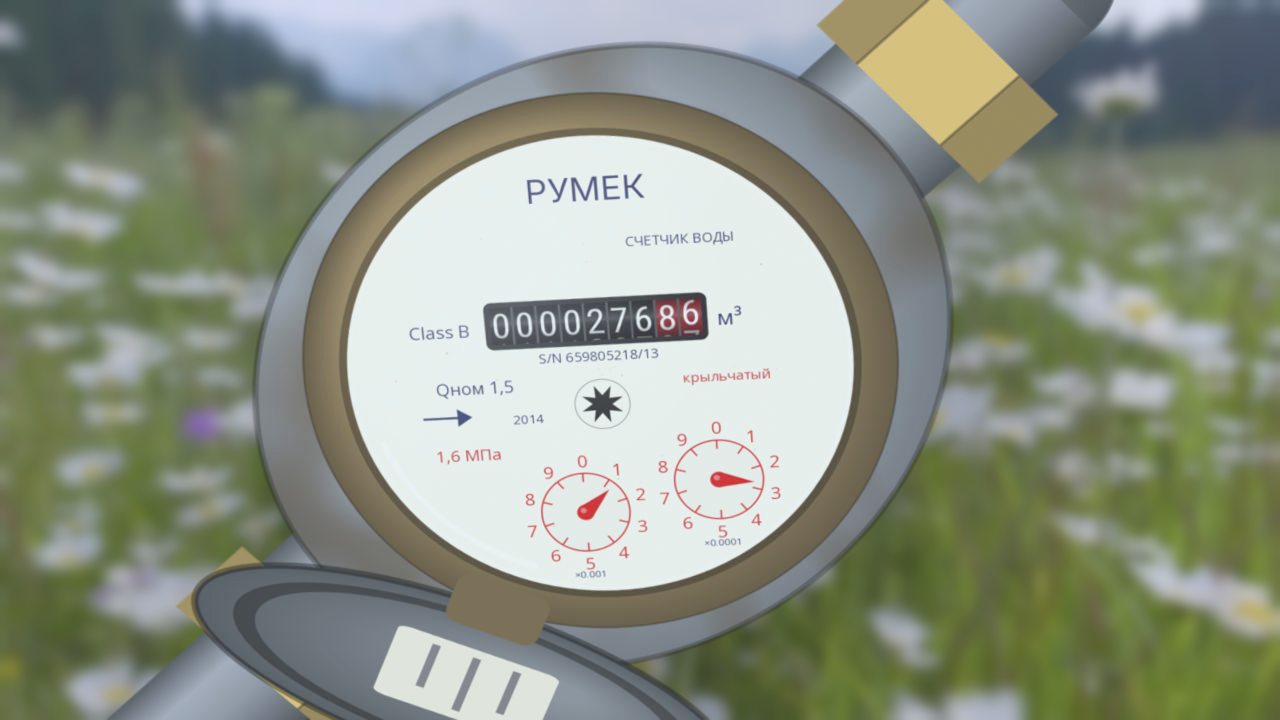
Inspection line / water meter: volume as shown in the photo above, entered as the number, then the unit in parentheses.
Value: 276.8612 (m³)
